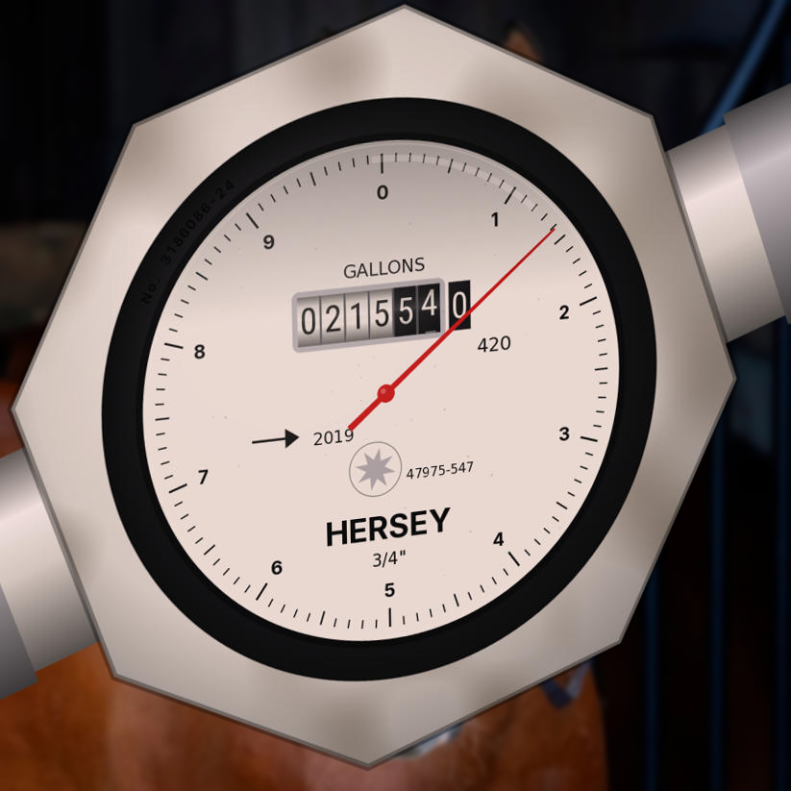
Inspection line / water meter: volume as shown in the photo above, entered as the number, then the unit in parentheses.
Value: 215541.4 (gal)
